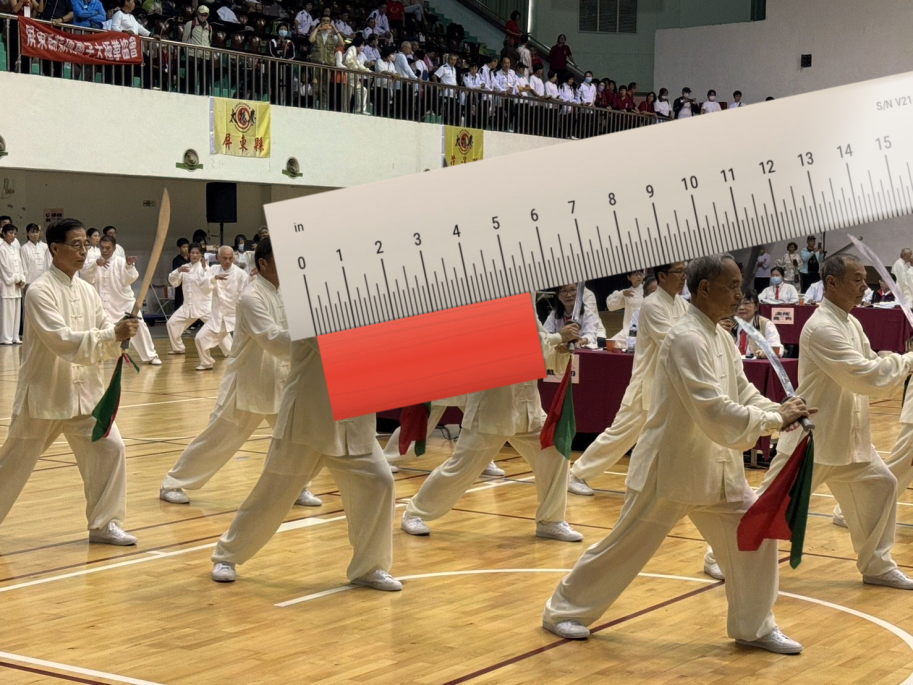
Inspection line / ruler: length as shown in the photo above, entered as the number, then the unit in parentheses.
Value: 5.5 (in)
